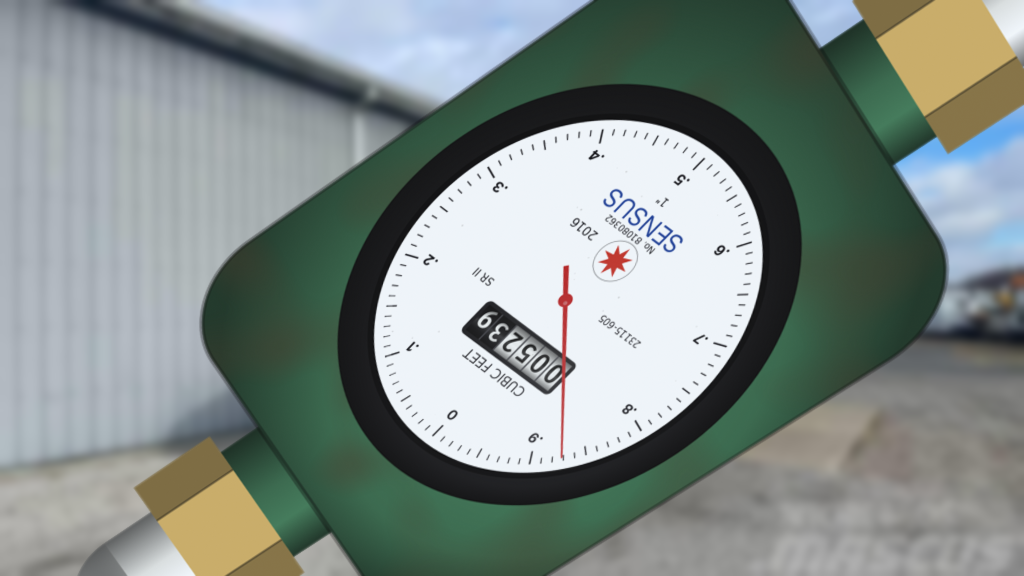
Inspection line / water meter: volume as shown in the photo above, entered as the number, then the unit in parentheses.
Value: 5238.87 (ft³)
